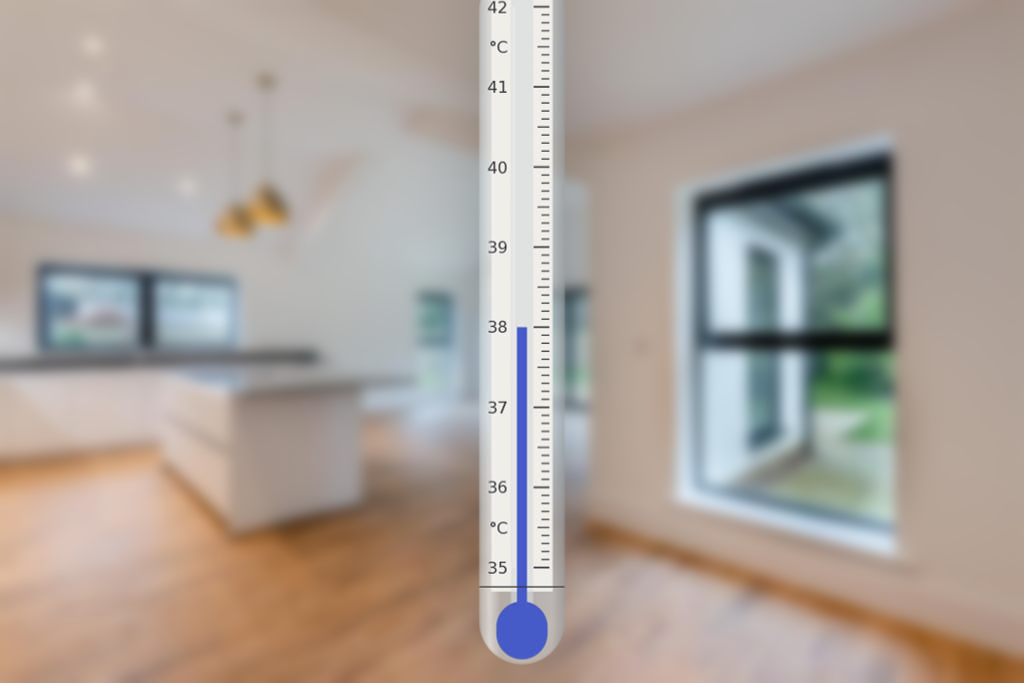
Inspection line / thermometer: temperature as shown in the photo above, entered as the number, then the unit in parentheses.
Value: 38 (°C)
